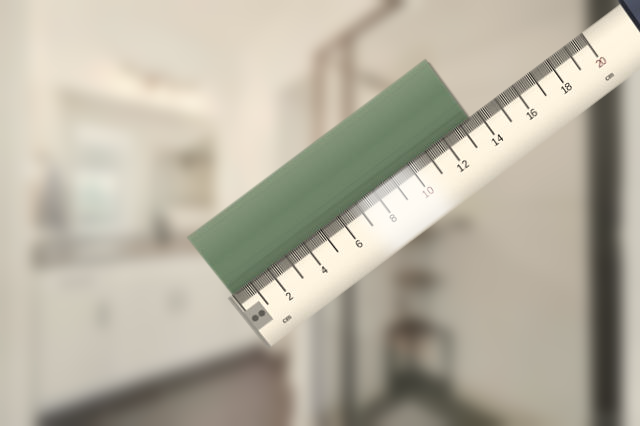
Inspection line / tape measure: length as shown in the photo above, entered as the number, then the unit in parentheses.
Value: 13.5 (cm)
